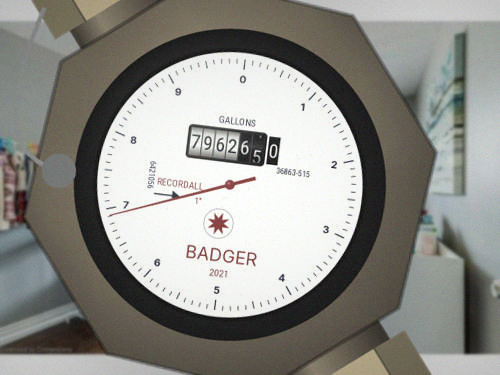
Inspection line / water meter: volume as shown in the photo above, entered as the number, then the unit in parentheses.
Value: 7962646.9 (gal)
